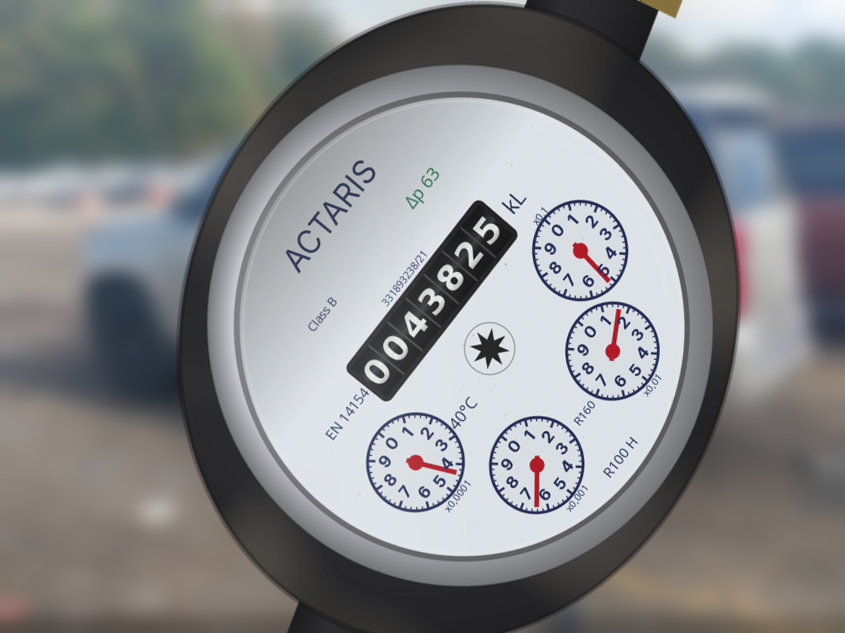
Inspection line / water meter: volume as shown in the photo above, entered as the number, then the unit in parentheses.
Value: 43825.5164 (kL)
